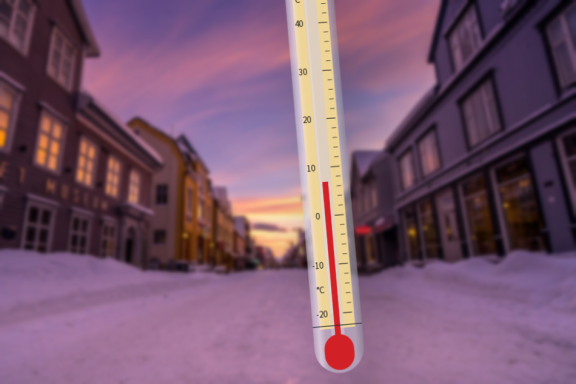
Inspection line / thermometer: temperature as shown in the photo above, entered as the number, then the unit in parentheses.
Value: 7 (°C)
